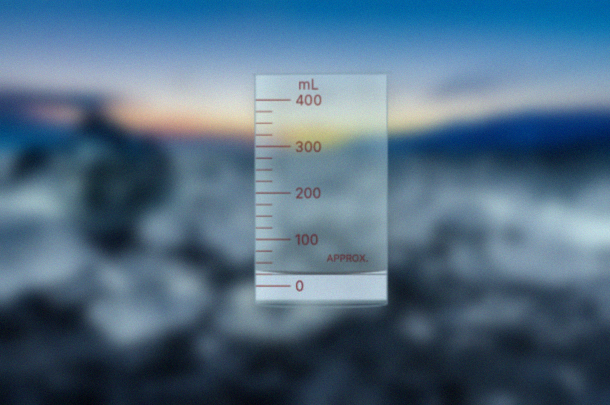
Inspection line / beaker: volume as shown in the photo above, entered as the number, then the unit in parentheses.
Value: 25 (mL)
